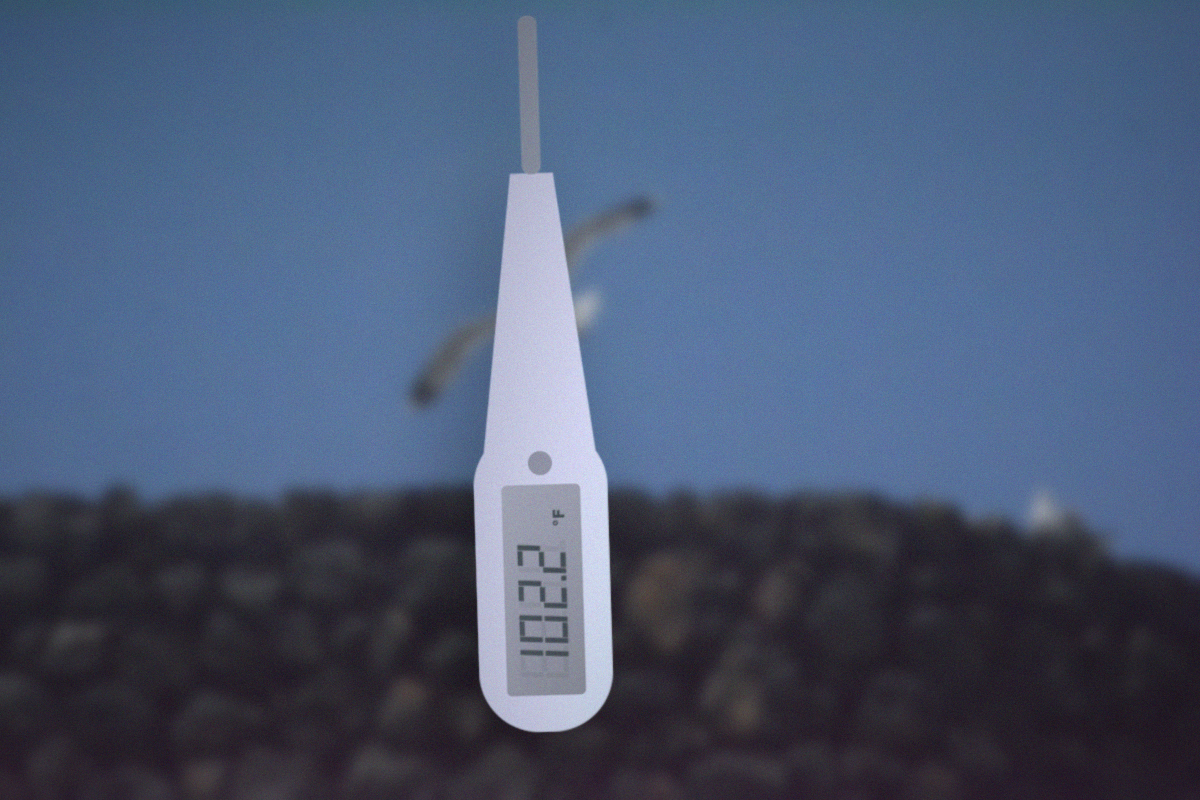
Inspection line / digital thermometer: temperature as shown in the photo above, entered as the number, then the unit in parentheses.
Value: 102.2 (°F)
